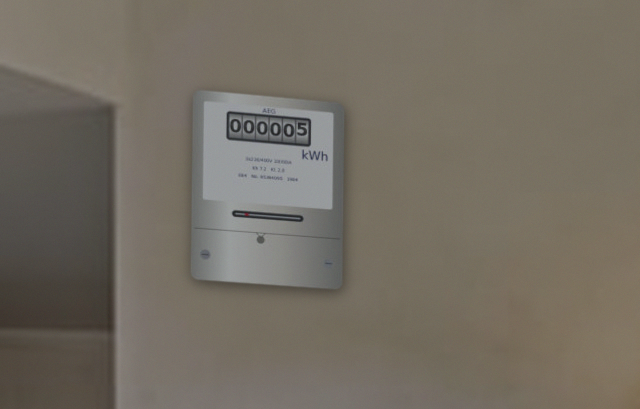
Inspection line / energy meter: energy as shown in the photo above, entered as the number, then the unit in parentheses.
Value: 5 (kWh)
